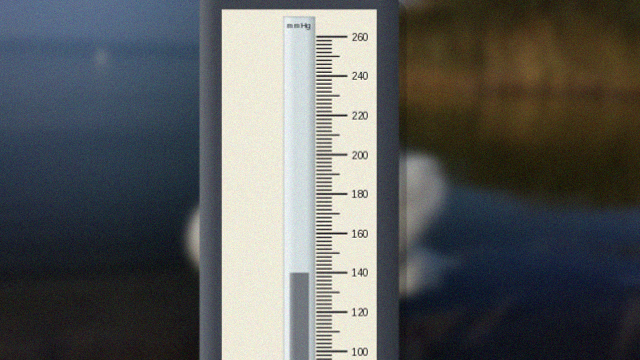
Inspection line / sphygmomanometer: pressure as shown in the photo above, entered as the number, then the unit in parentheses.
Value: 140 (mmHg)
